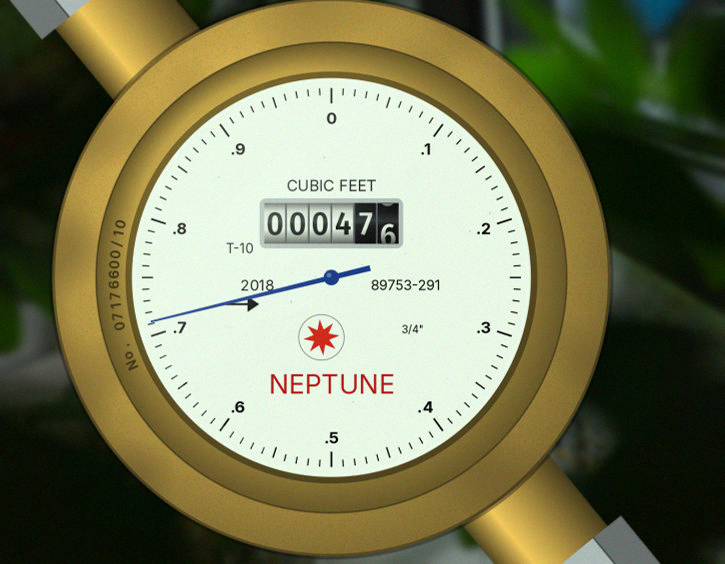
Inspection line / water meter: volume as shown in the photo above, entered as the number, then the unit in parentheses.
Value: 475.71 (ft³)
